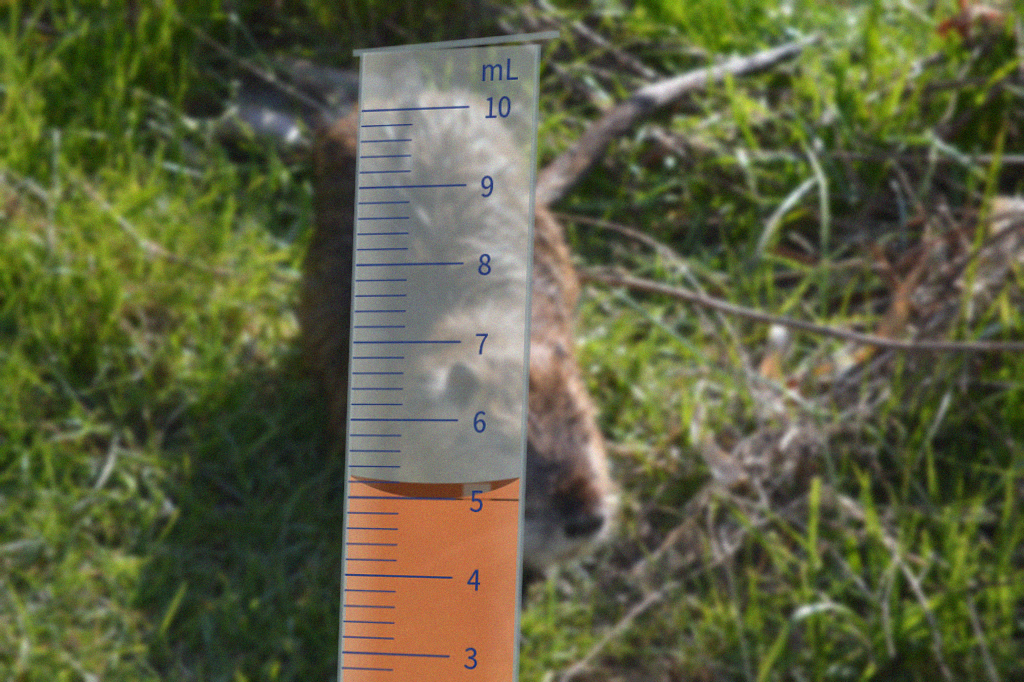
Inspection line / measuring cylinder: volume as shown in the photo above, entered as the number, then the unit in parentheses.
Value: 5 (mL)
